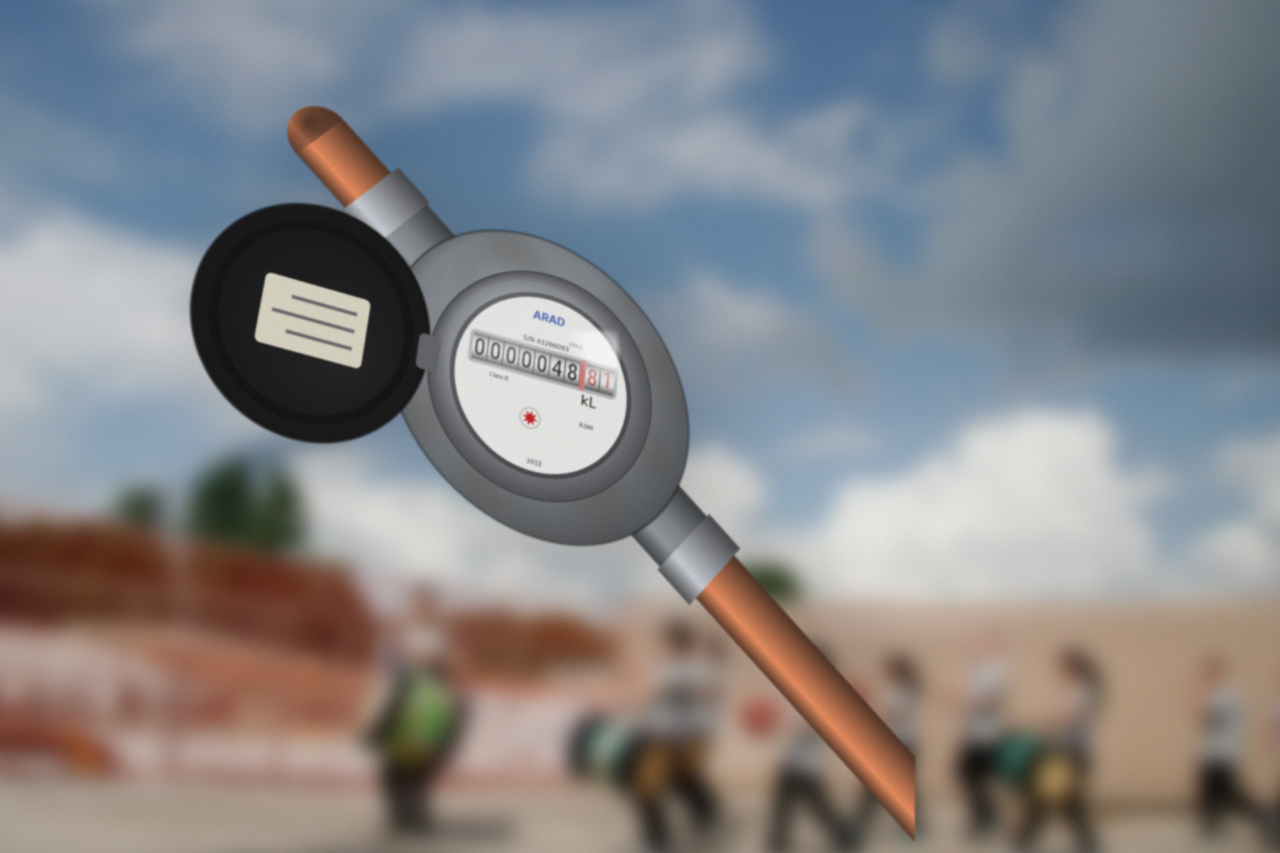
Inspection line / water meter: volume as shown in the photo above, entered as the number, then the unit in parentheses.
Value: 48.81 (kL)
